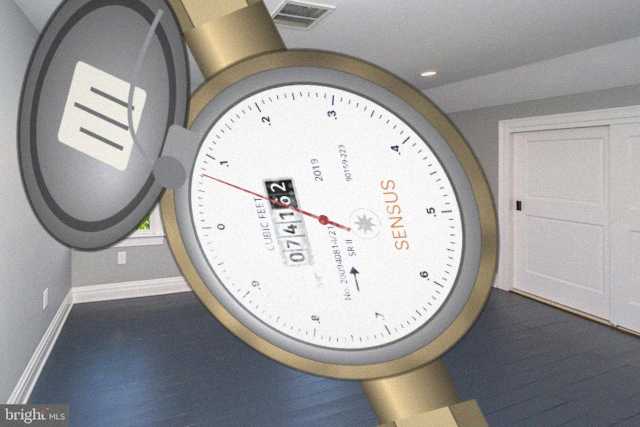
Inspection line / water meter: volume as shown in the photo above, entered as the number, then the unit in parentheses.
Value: 74162.07 (ft³)
